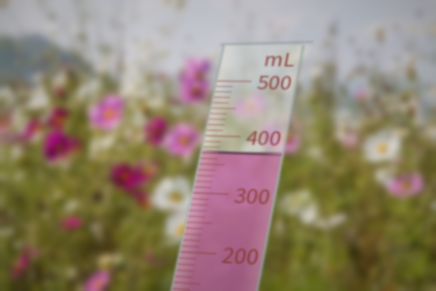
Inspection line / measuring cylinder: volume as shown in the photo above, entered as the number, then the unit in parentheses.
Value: 370 (mL)
